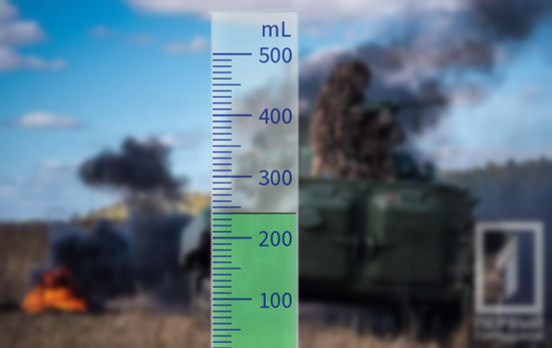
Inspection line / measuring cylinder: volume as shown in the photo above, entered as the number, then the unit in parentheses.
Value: 240 (mL)
